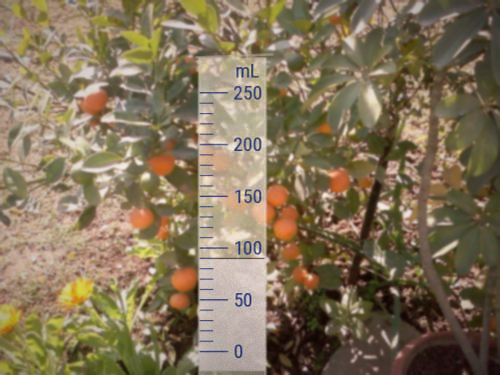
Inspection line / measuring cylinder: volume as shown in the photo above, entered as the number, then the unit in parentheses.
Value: 90 (mL)
